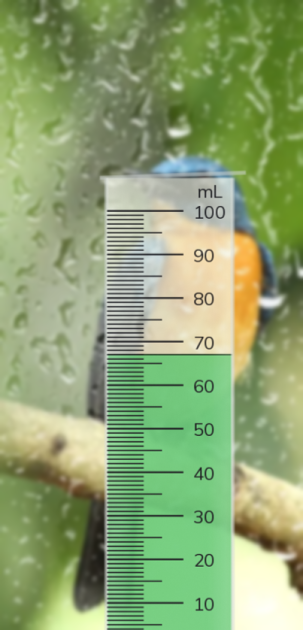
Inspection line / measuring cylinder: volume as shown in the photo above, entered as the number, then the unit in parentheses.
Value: 67 (mL)
